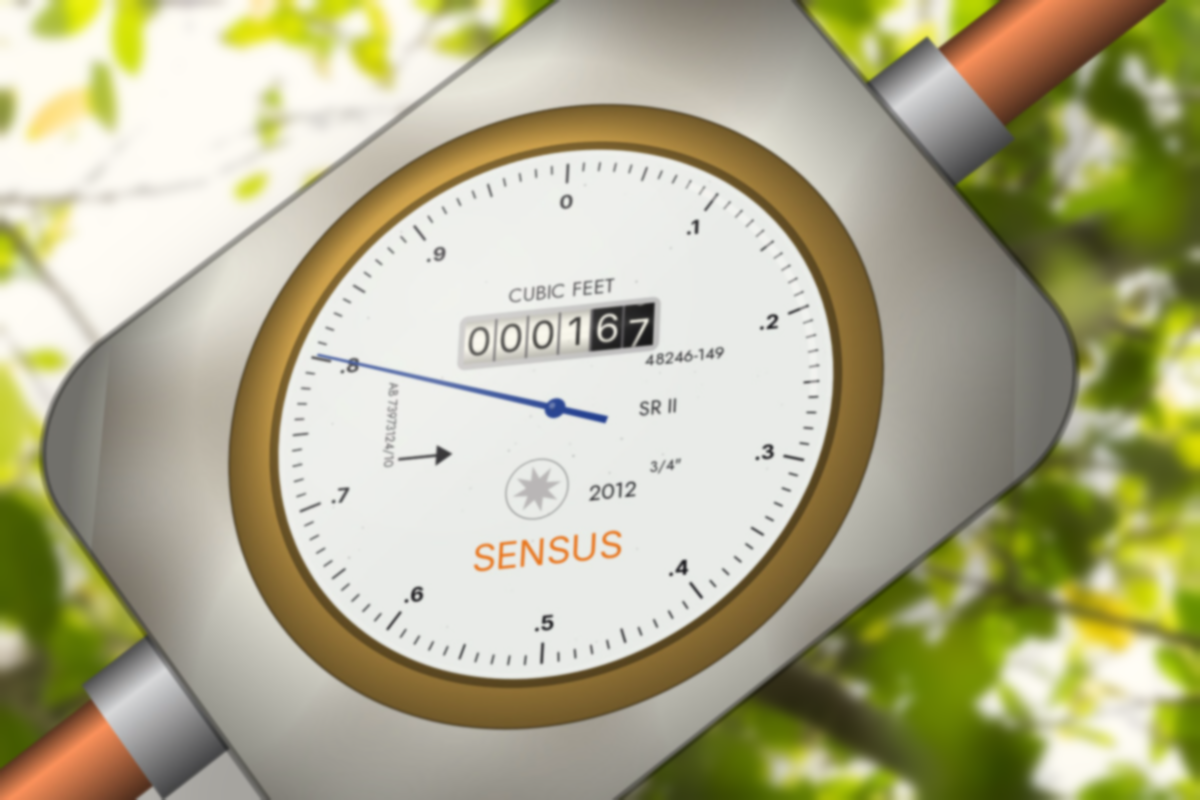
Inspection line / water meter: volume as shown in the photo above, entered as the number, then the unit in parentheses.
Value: 166.80 (ft³)
